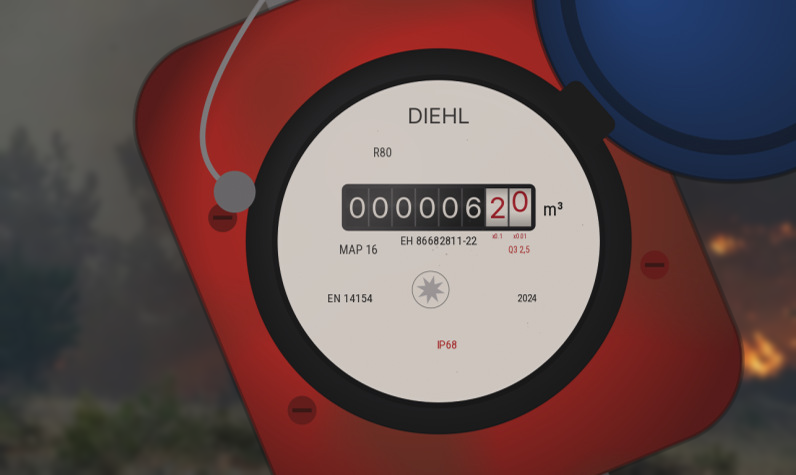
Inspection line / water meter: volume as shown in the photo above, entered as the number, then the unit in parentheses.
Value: 6.20 (m³)
